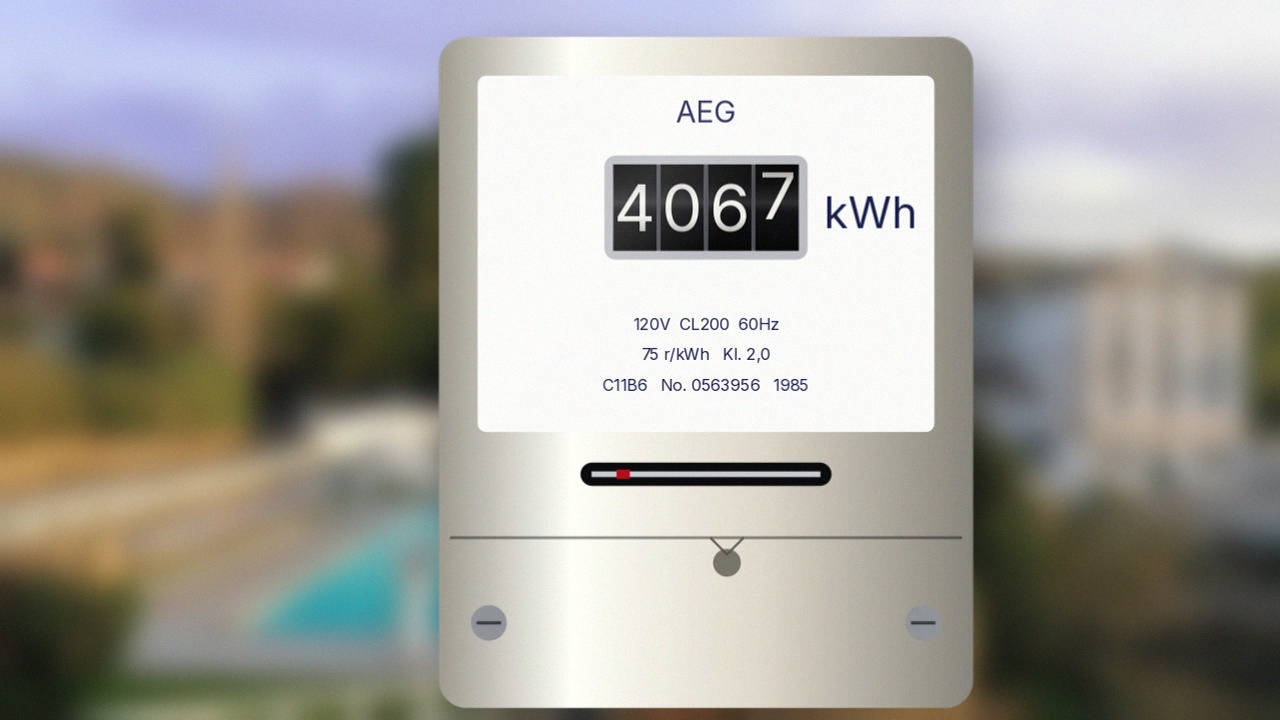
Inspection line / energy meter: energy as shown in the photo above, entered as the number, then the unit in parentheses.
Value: 4067 (kWh)
